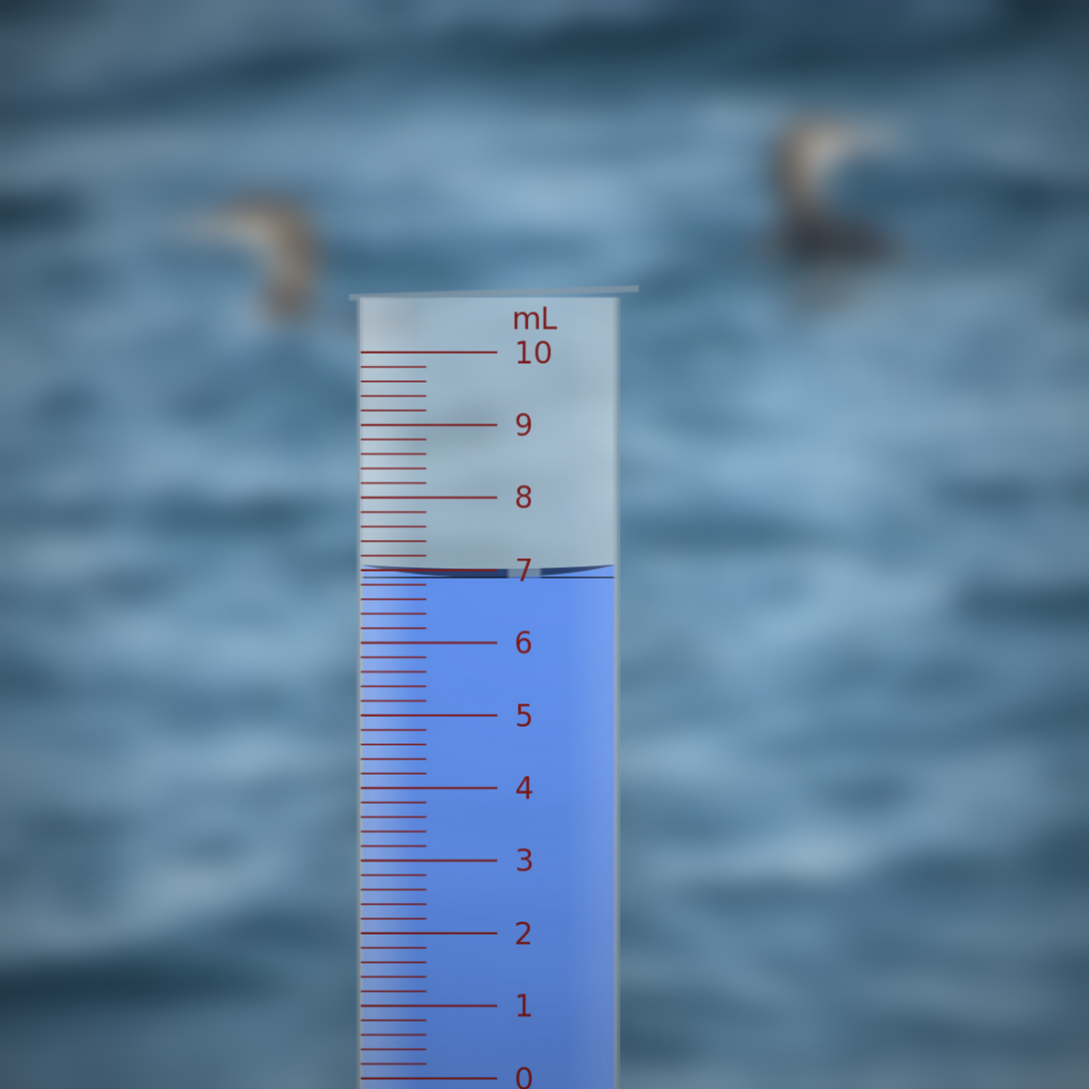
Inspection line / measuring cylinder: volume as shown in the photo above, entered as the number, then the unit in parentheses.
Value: 6.9 (mL)
